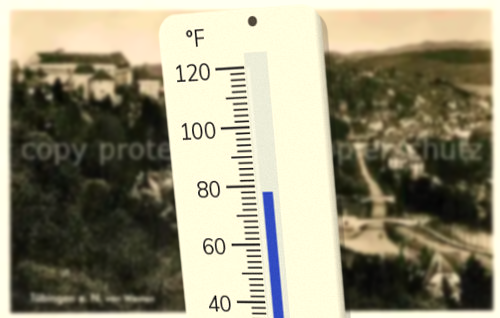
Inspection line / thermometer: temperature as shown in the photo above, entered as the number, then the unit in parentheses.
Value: 78 (°F)
